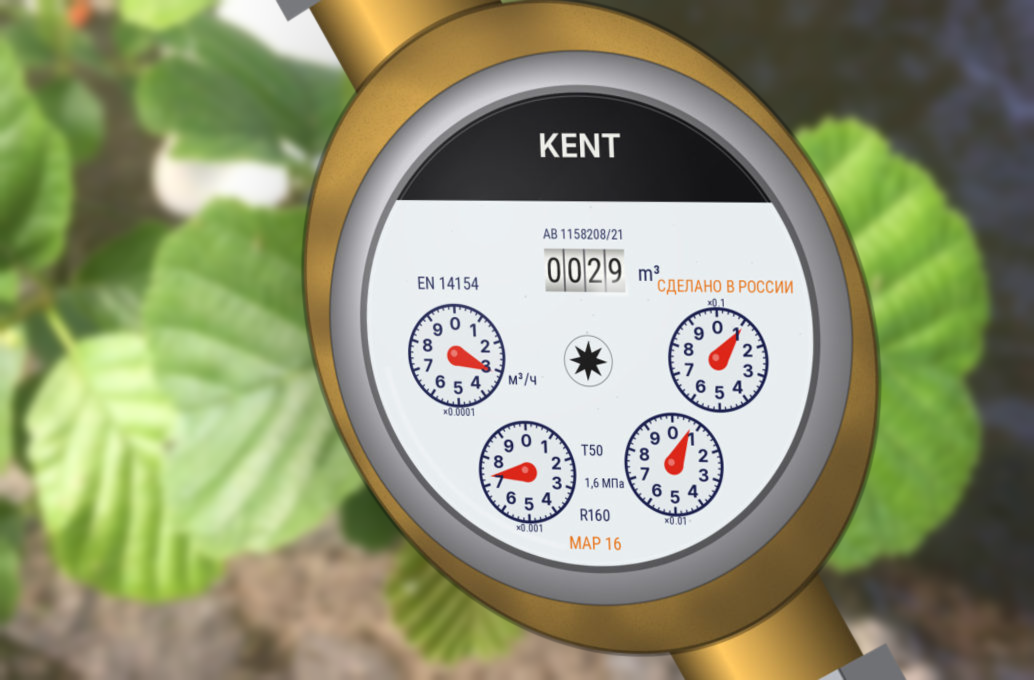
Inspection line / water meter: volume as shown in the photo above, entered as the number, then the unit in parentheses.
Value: 29.1073 (m³)
